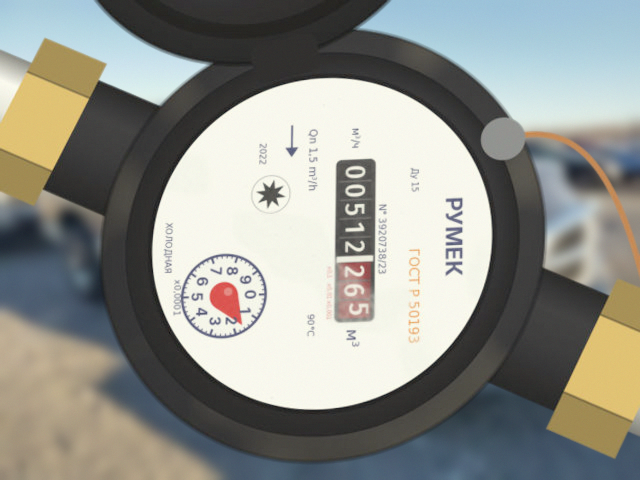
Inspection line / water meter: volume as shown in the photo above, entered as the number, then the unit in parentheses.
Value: 512.2651 (m³)
